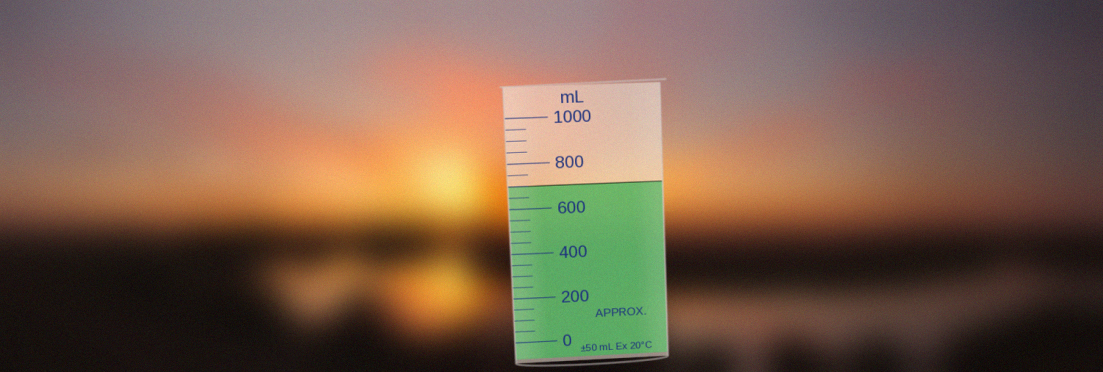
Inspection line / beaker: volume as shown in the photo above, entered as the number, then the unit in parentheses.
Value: 700 (mL)
